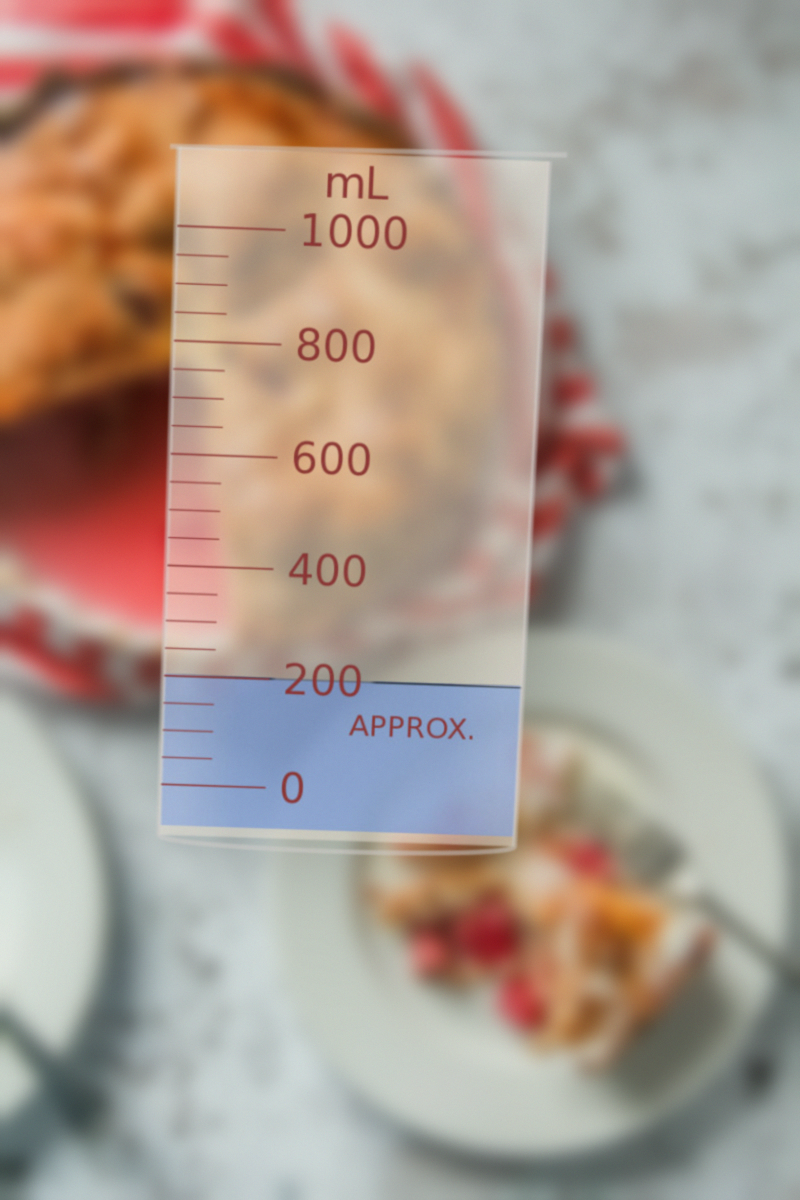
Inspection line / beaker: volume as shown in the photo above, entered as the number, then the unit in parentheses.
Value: 200 (mL)
